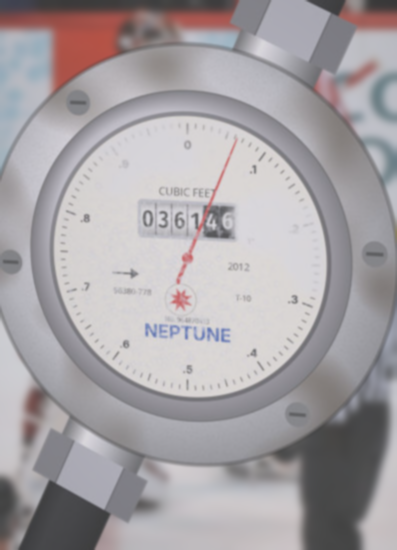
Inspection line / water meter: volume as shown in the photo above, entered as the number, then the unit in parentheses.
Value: 36146.06 (ft³)
